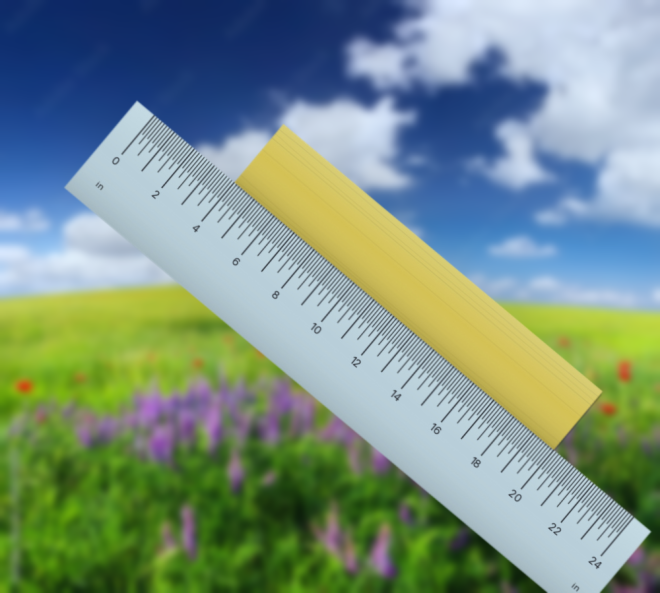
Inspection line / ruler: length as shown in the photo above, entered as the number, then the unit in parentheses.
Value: 16 (in)
